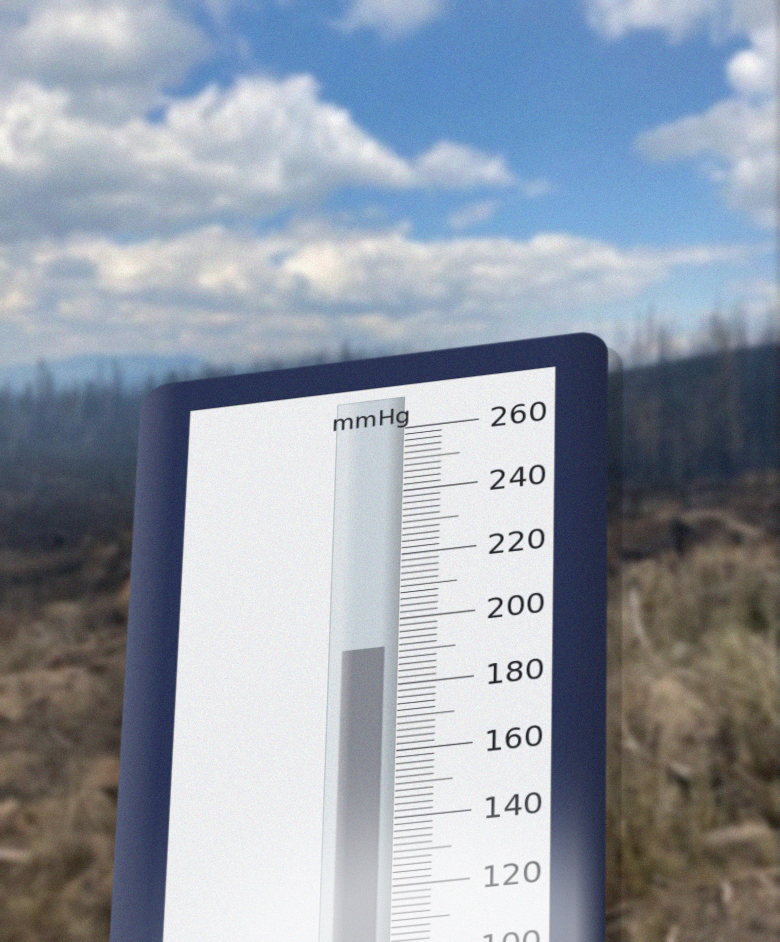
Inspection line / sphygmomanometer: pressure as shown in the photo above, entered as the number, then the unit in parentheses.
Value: 192 (mmHg)
